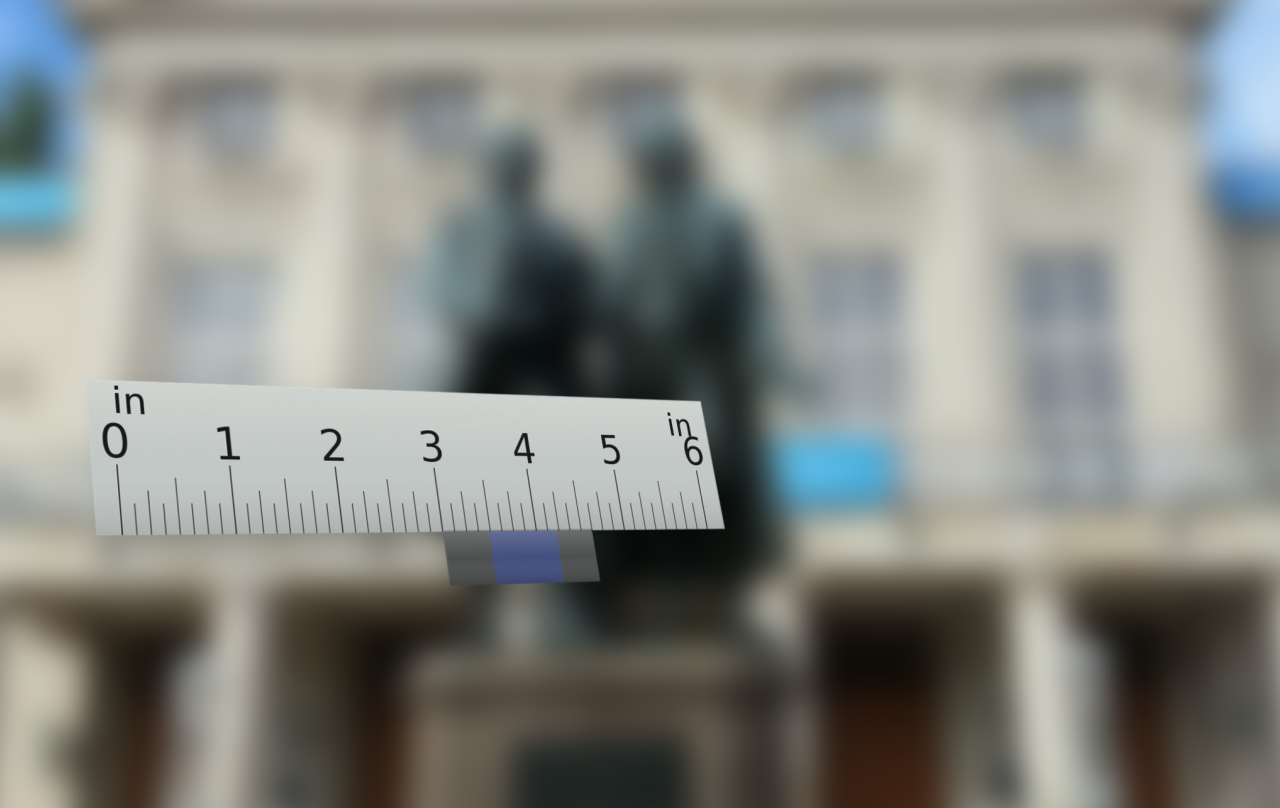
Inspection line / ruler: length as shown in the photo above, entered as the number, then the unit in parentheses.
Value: 1.625 (in)
